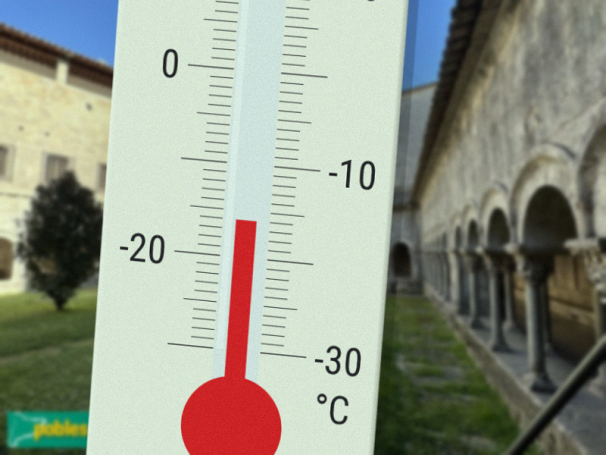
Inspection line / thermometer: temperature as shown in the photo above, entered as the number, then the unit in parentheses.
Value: -16 (°C)
